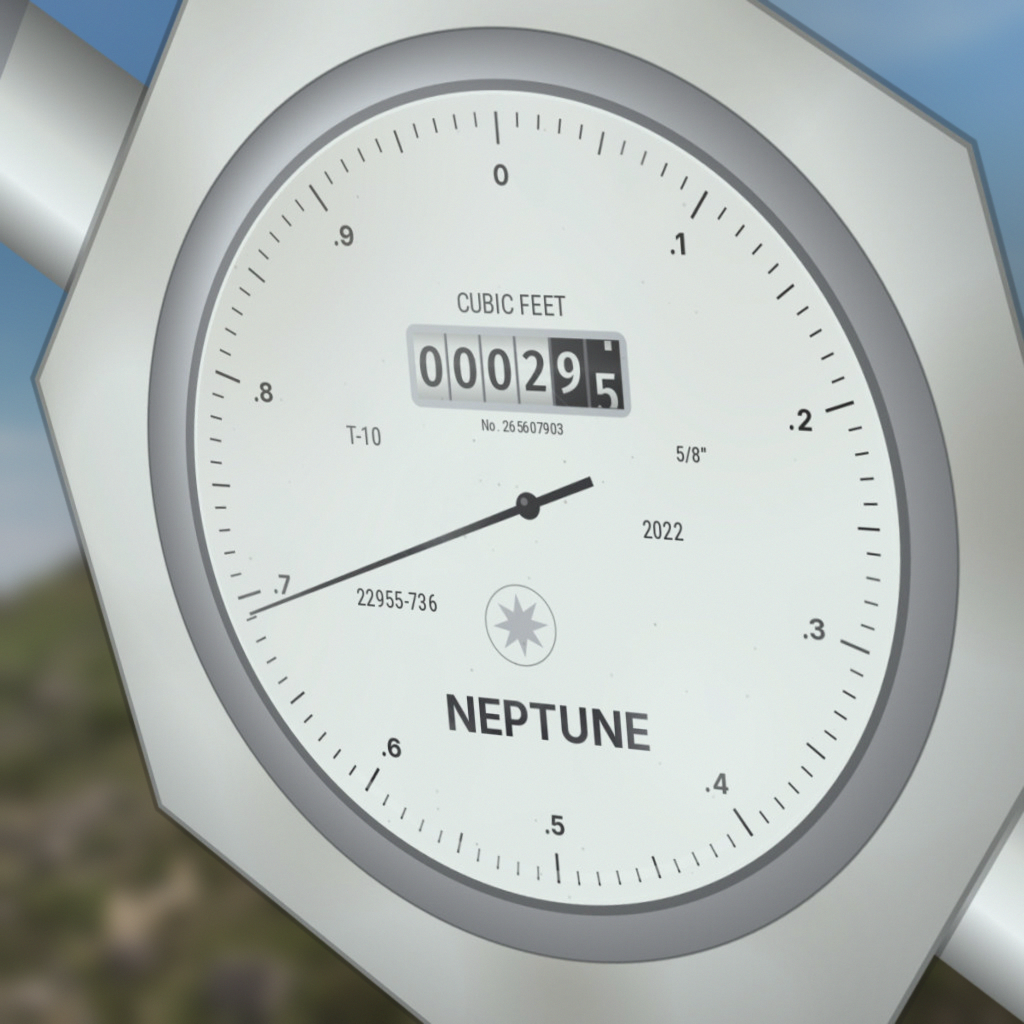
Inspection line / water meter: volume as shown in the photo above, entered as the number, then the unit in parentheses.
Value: 294.69 (ft³)
